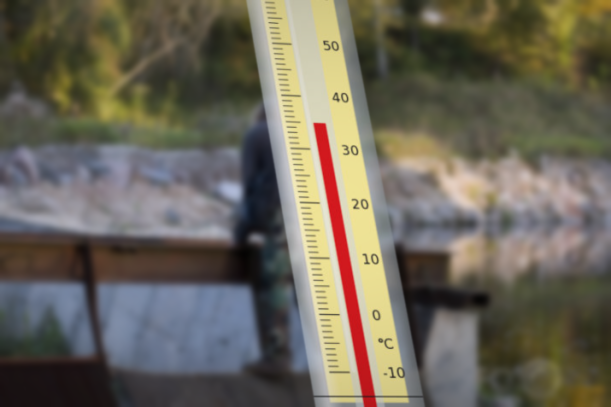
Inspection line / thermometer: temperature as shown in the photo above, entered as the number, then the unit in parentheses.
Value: 35 (°C)
